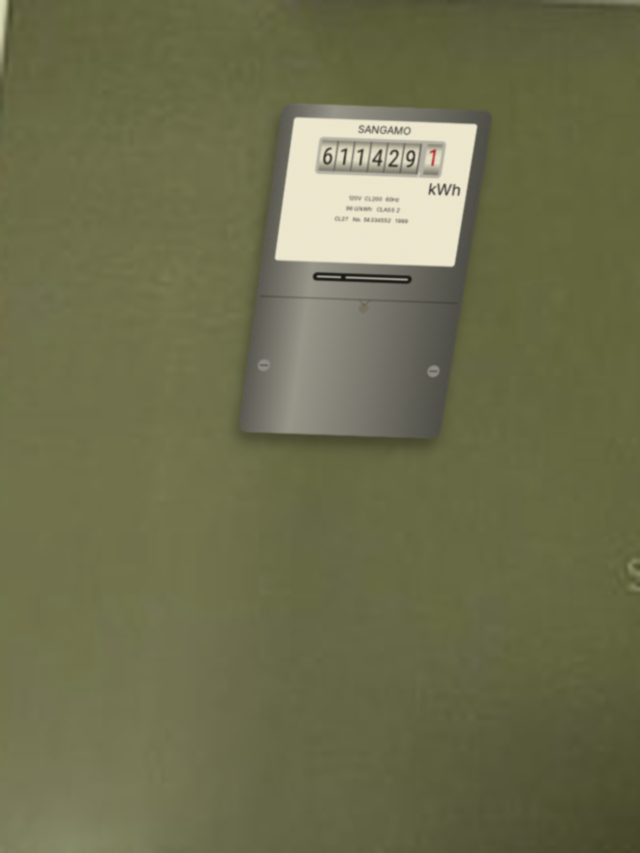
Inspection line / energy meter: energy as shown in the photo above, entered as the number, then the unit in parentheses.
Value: 611429.1 (kWh)
